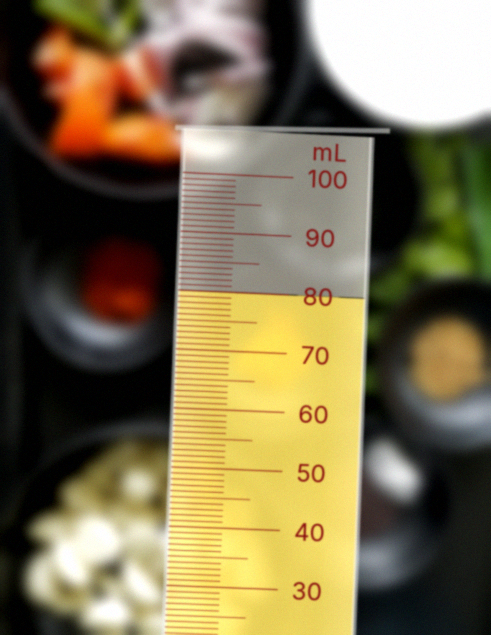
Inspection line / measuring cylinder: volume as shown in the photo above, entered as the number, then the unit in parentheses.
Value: 80 (mL)
